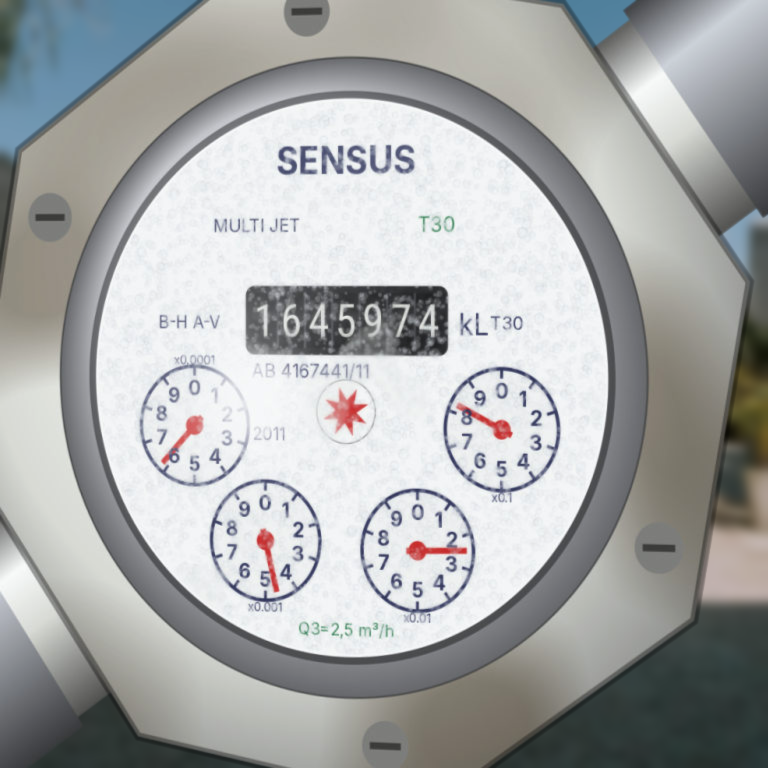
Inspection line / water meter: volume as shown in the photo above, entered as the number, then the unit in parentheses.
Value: 1645974.8246 (kL)
